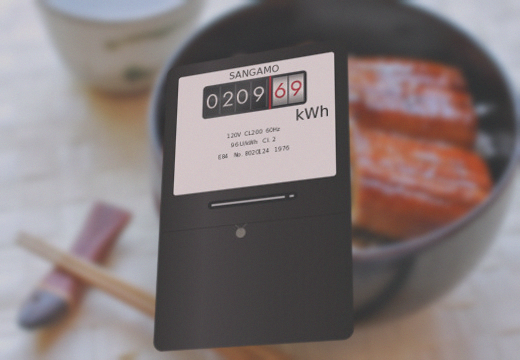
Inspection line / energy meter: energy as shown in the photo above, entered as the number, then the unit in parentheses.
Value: 209.69 (kWh)
